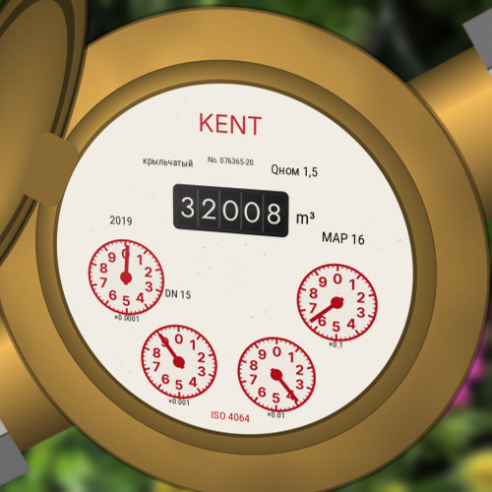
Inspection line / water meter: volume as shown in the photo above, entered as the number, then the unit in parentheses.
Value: 32008.6390 (m³)
